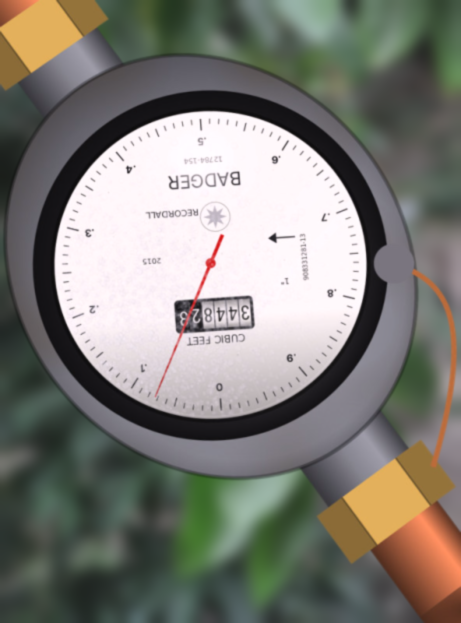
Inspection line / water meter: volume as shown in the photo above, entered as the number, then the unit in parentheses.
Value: 344823.07 (ft³)
